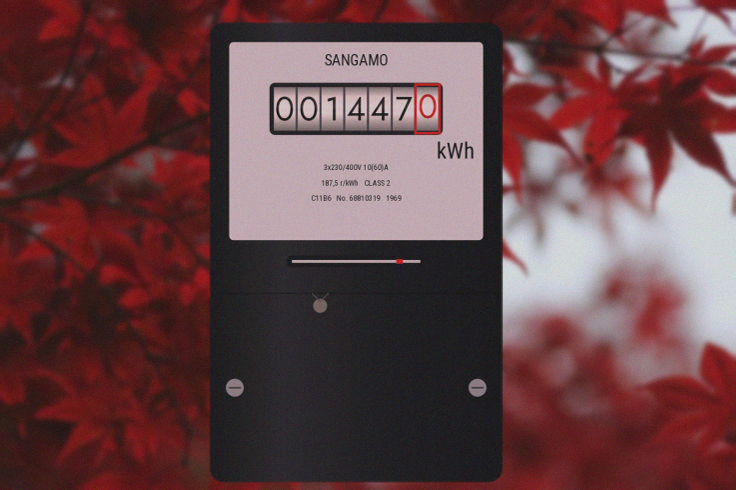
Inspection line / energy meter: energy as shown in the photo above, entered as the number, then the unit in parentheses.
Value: 1447.0 (kWh)
